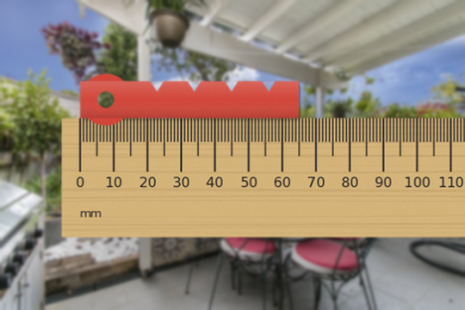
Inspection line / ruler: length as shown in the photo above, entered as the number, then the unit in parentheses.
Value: 65 (mm)
